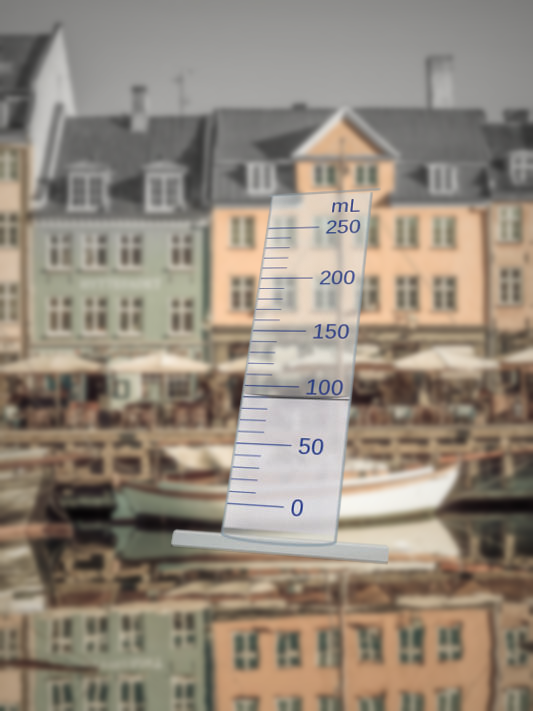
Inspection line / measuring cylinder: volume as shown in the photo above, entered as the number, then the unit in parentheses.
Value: 90 (mL)
